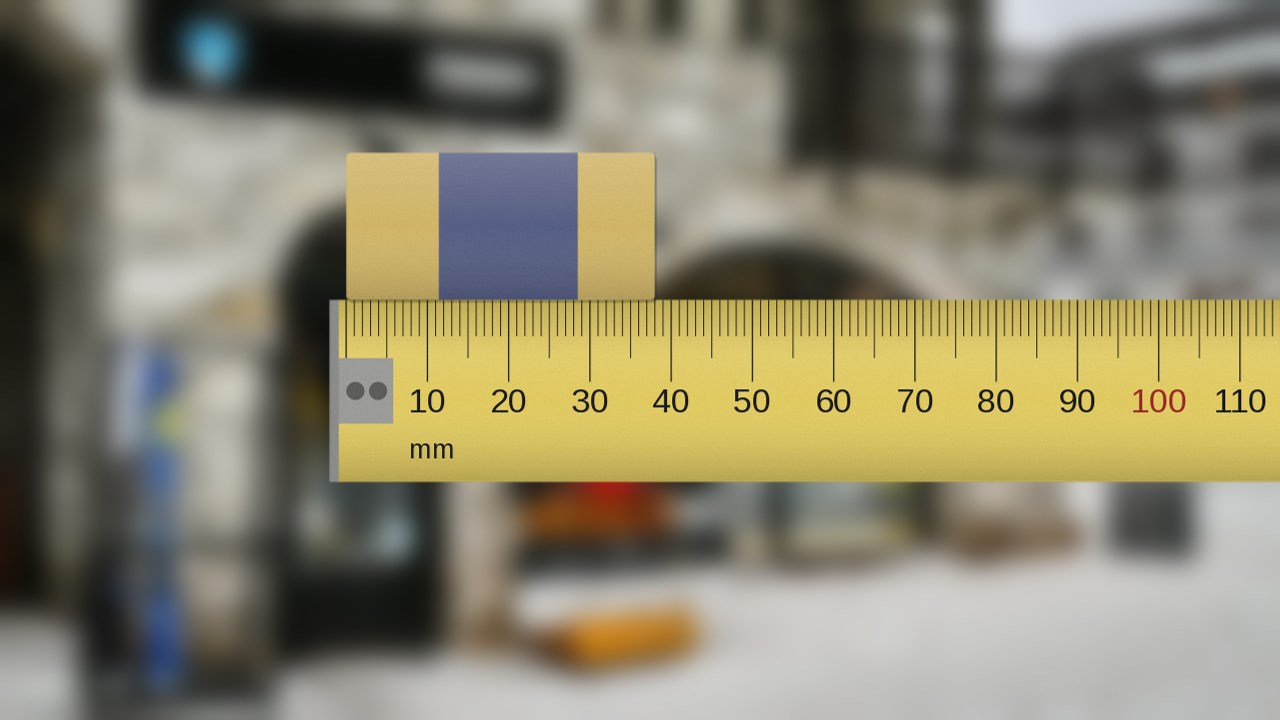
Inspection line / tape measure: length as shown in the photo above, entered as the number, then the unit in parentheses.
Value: 38 (mm)
